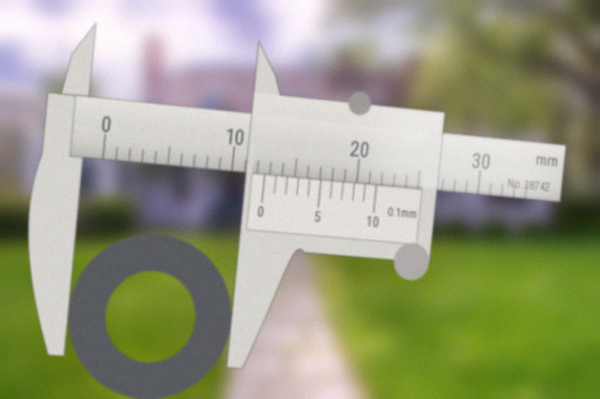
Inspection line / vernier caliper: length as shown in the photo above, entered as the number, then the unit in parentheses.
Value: 12.6 (mm)
